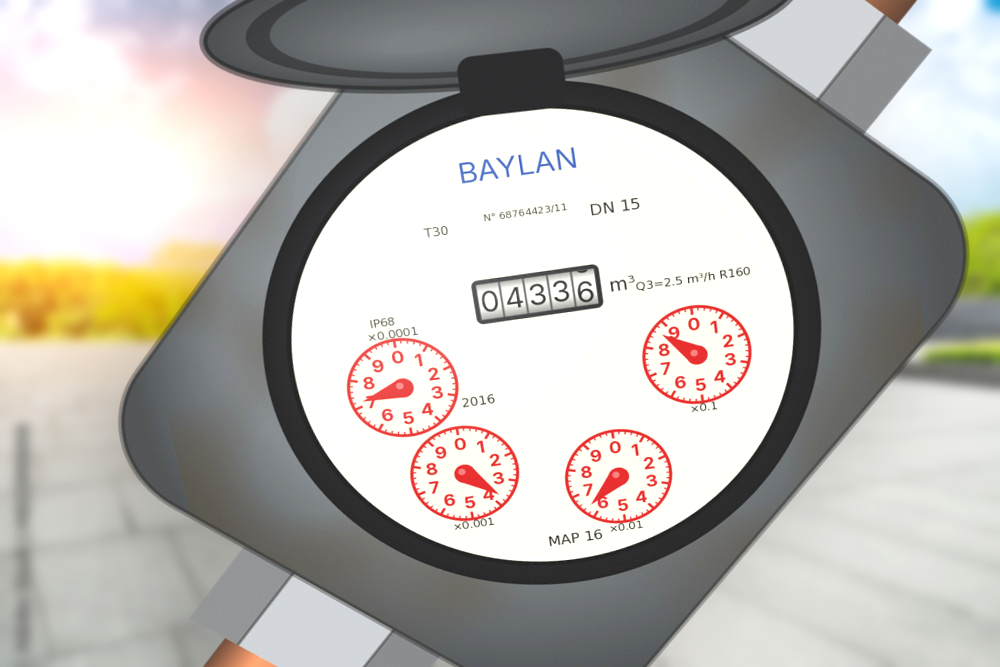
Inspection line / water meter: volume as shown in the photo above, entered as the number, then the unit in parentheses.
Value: 4335.8637 (m³)
